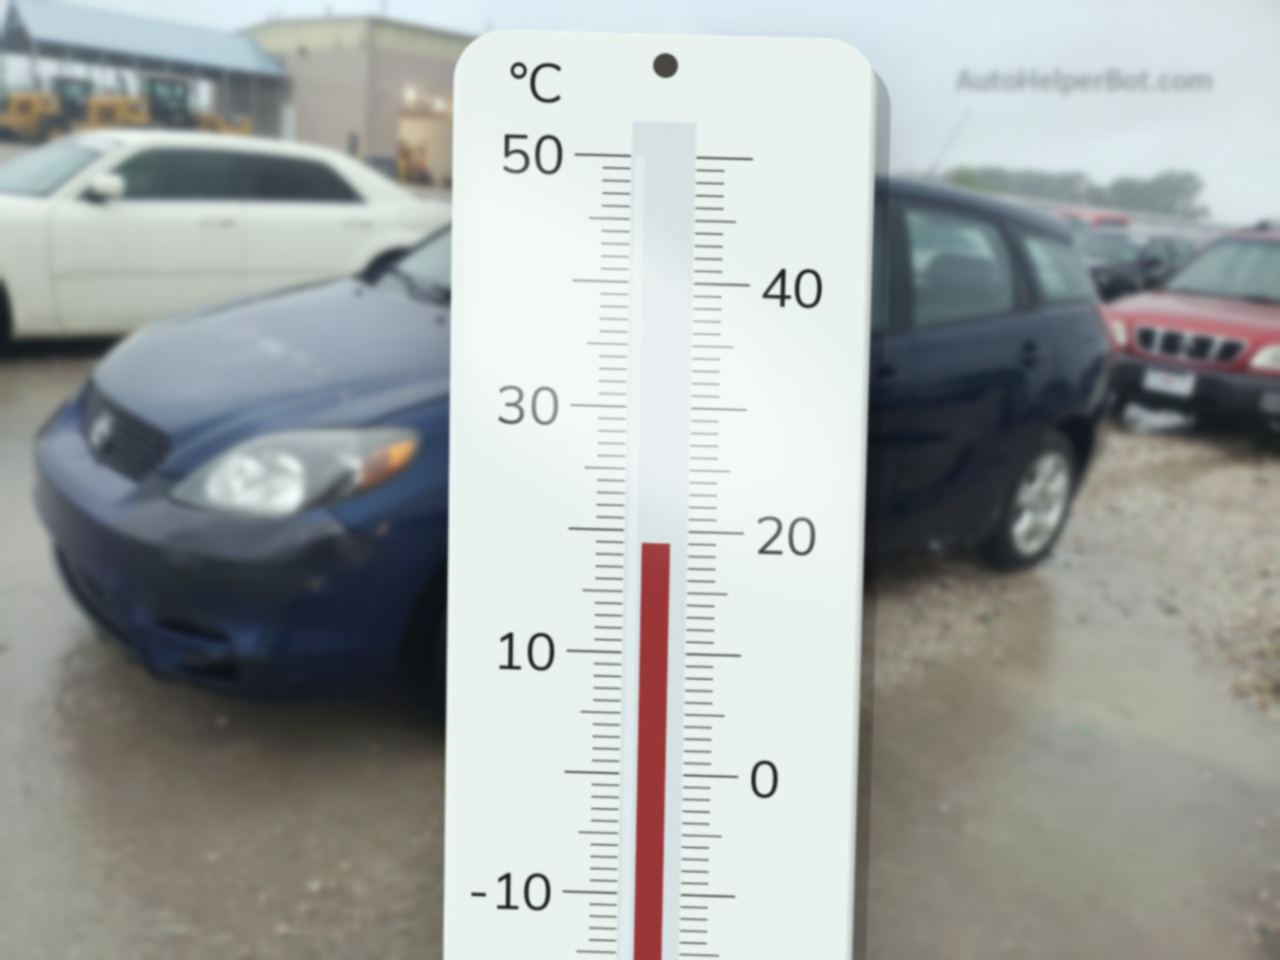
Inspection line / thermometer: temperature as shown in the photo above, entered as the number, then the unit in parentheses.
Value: 19 (°C)
